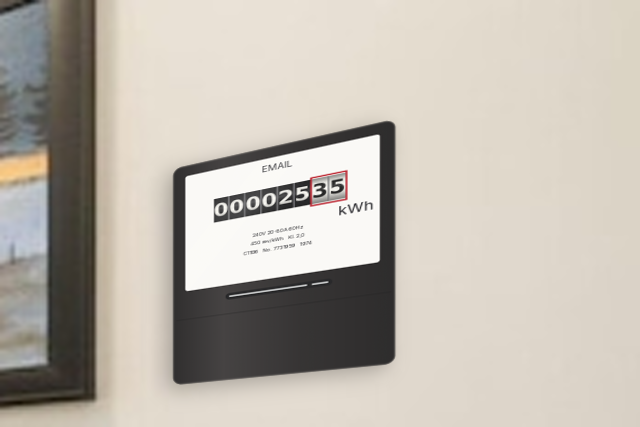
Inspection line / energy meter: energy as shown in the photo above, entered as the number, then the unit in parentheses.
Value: 25.35 (kWh)
